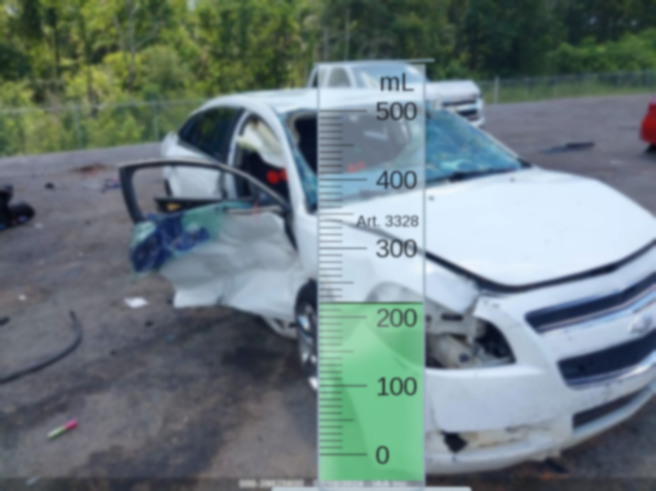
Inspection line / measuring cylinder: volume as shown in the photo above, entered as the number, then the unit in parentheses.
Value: 220 (mL)
